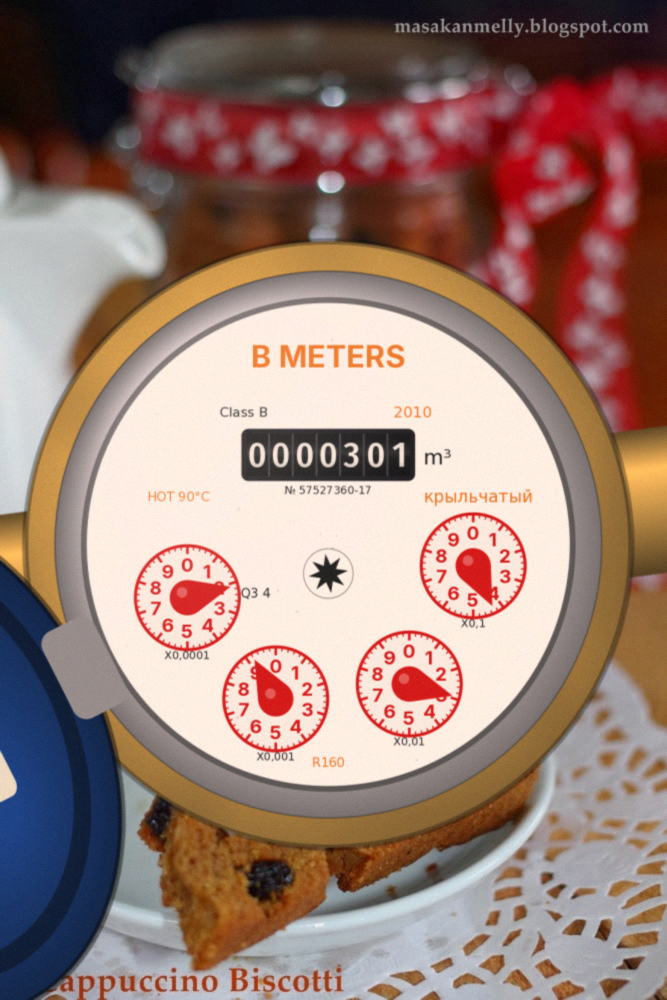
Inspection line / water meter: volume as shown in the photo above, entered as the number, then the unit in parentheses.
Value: 301.4292 (m³)
